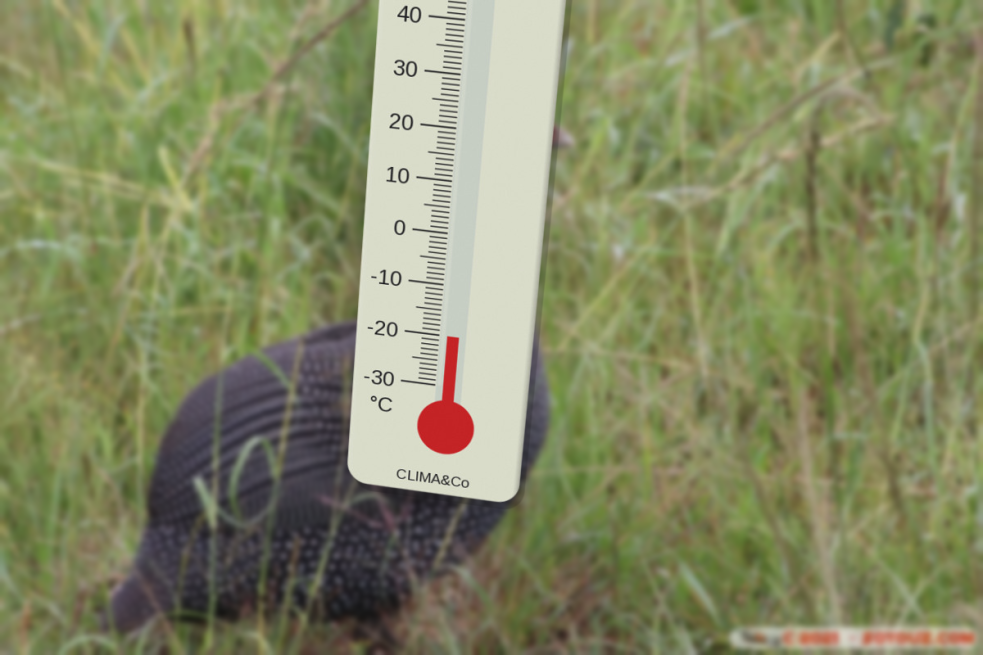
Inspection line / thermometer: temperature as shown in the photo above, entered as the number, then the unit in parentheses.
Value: -20 (°C)
